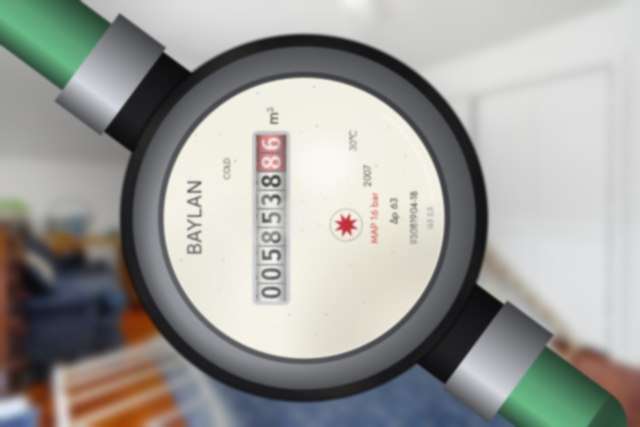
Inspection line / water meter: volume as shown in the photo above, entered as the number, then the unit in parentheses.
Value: 58538.86 (m³)
